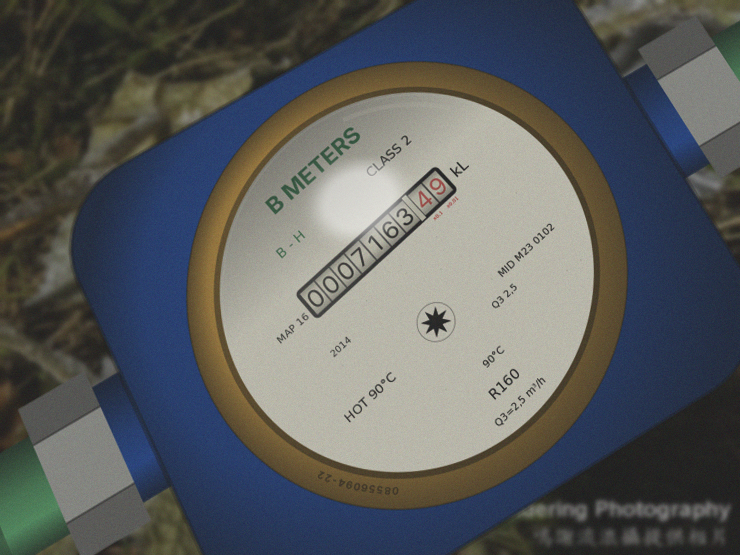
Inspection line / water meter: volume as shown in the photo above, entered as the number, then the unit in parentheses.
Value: 7163.49 (kL)
